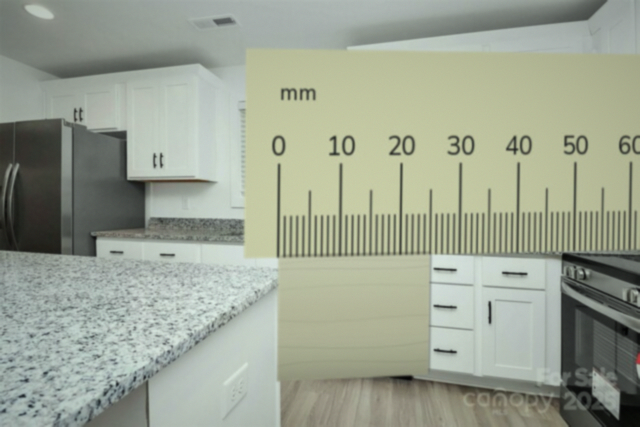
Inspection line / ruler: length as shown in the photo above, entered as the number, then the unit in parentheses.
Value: 25 (mm)
